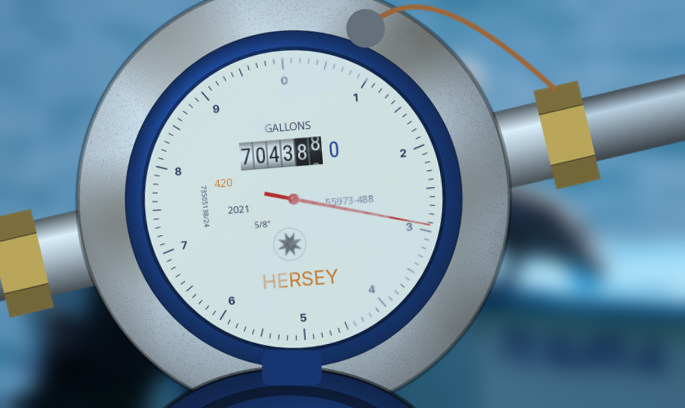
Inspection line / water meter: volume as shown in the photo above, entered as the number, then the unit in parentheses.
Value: 7043882.9 (gal)
